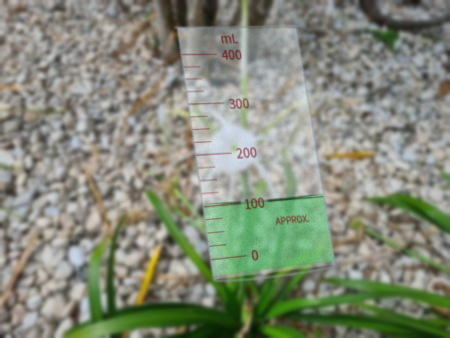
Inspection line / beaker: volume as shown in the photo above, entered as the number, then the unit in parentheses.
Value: 100 (mL)
